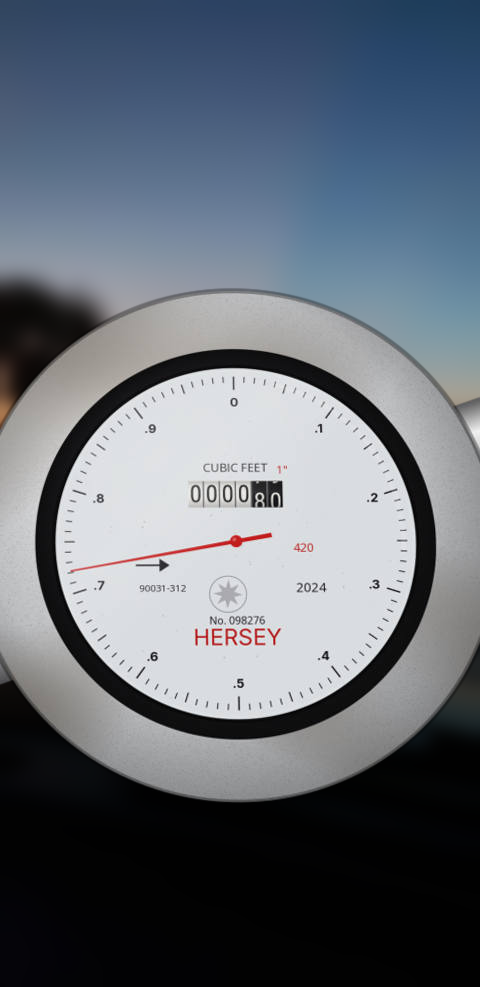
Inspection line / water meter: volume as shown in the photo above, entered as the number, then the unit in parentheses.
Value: 79.72 (ft³)
